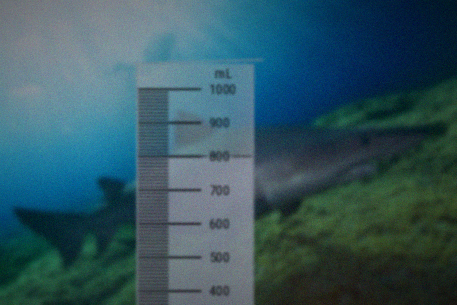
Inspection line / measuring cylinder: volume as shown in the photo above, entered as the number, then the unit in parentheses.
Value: 800 (mL)
